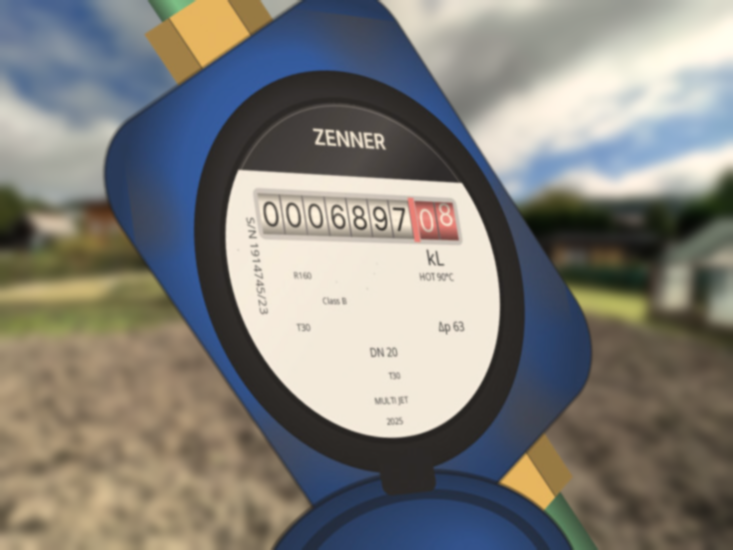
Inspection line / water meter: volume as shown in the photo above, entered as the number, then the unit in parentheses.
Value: 6897.08 (kL)
